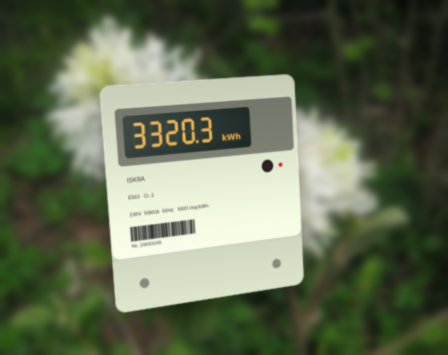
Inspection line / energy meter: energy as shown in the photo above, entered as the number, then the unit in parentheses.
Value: 3320.3 (kWh)
